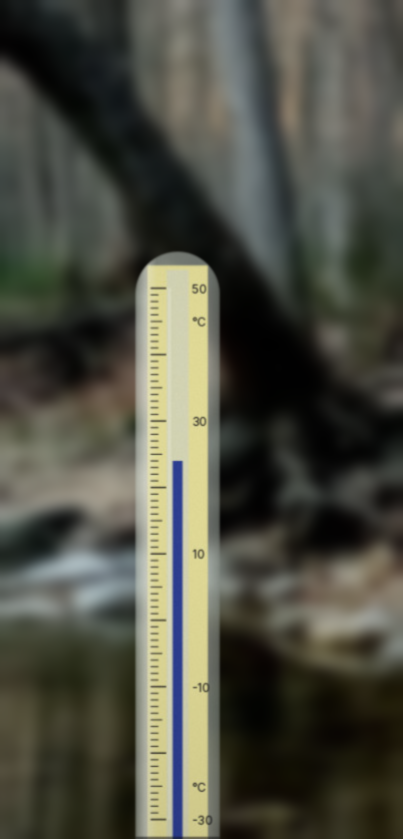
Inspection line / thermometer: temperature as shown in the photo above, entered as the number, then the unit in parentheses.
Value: 24 (°C)
